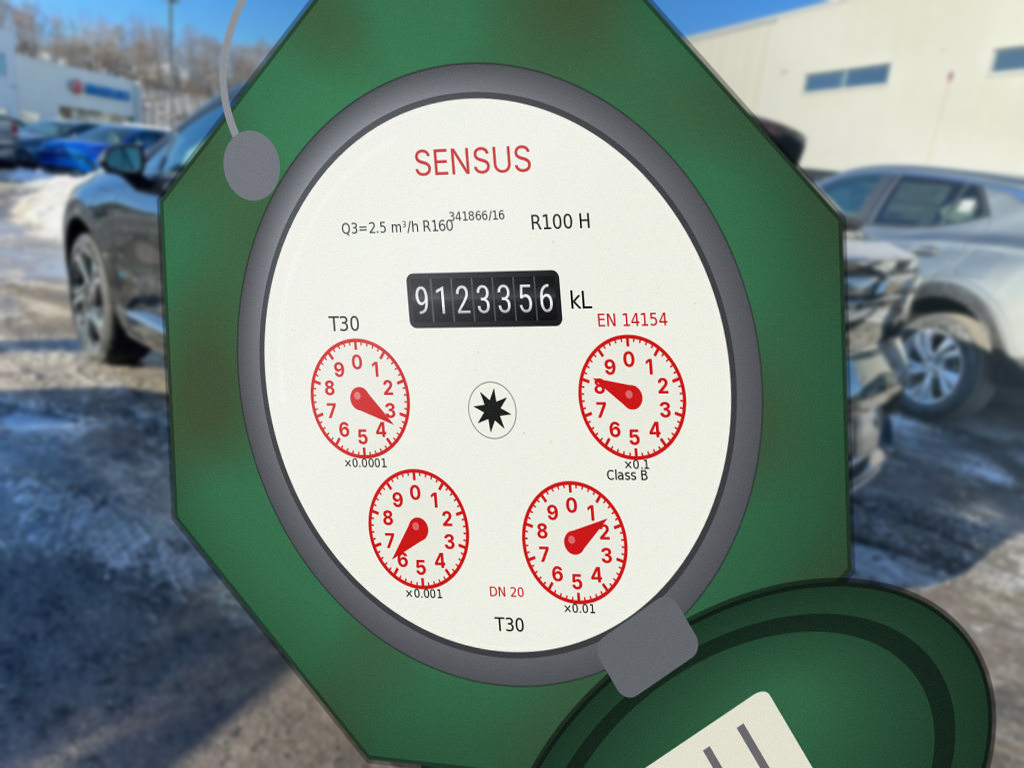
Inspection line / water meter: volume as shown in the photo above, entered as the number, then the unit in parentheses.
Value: 9123356.8163 (kL)
